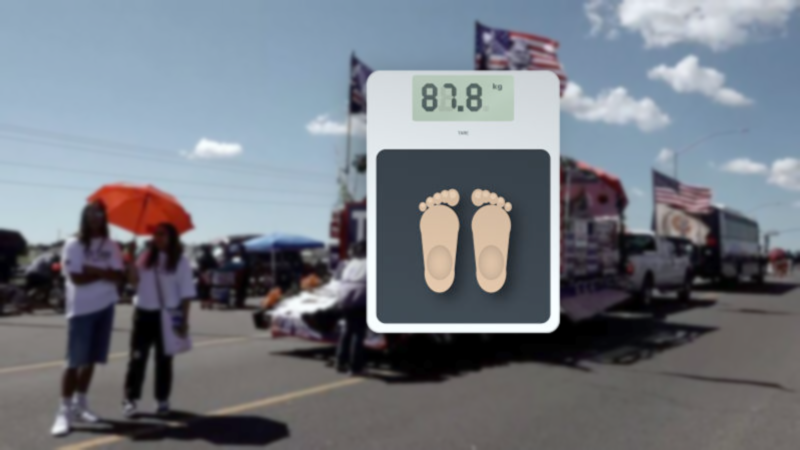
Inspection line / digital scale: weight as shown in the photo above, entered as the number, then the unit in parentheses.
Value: 87.8 (kg)
